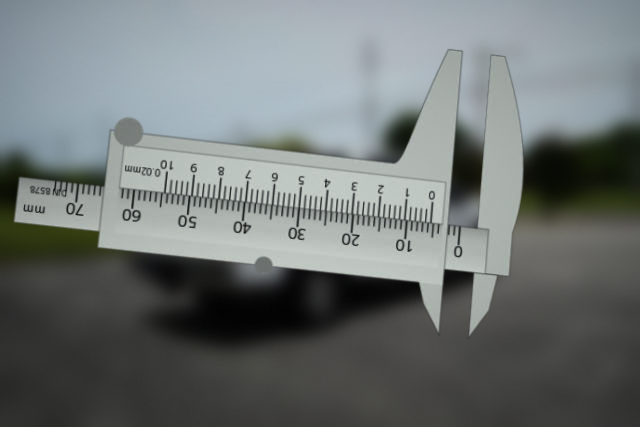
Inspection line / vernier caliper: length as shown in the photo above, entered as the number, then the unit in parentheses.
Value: 5.5 (mm)
